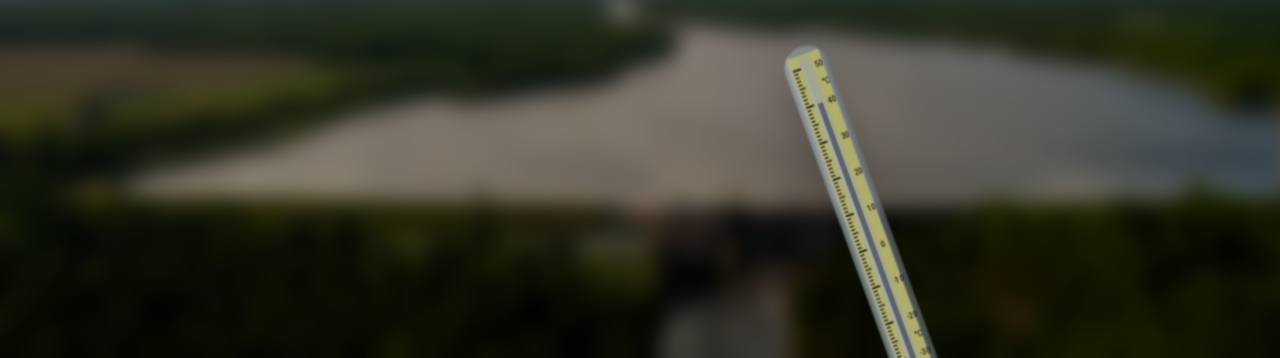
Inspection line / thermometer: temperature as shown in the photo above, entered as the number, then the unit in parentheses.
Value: 40 (°C)
